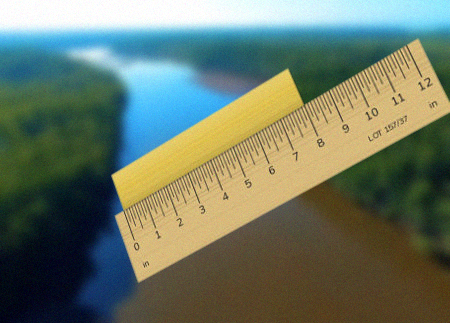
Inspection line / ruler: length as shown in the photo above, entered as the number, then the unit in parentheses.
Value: 8 (in)
